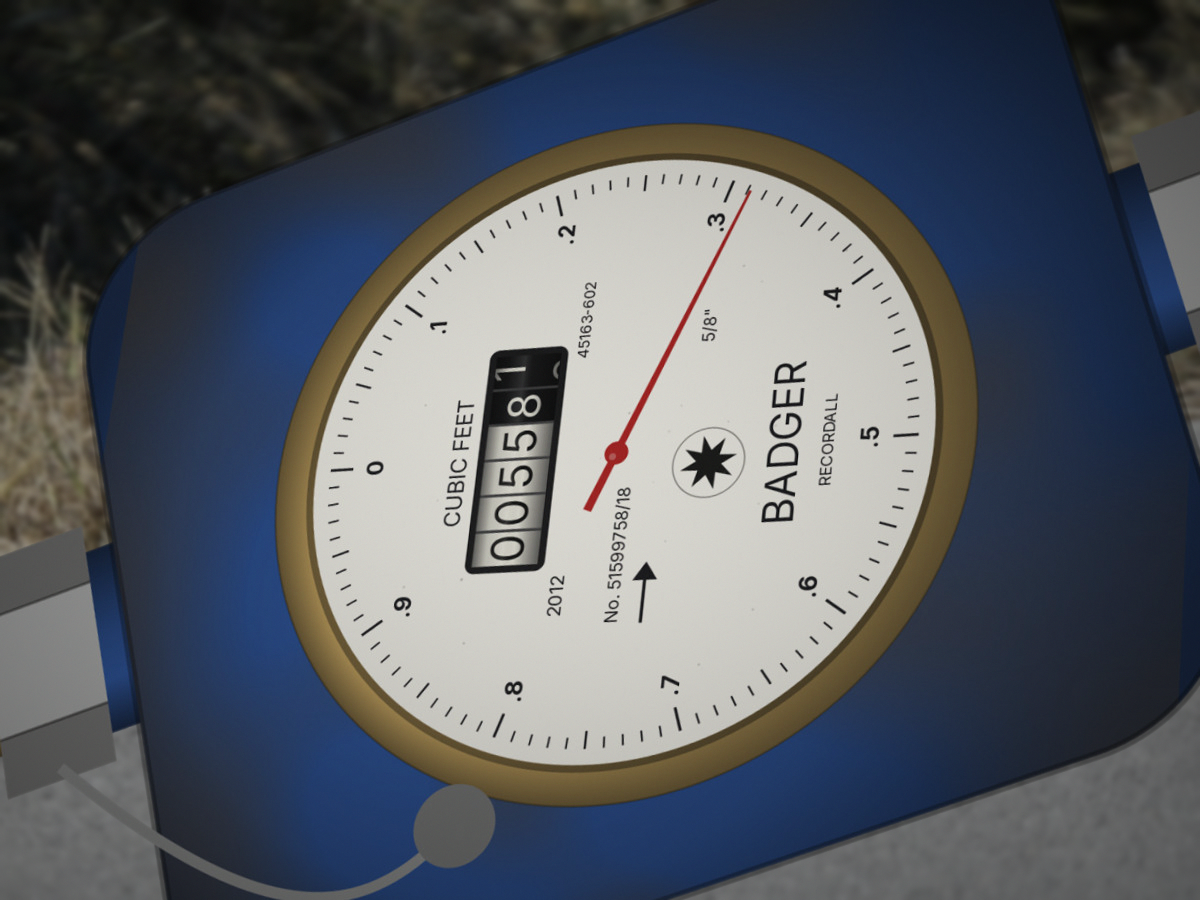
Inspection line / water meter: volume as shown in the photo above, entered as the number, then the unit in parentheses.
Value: 5581.31 (ft³)
